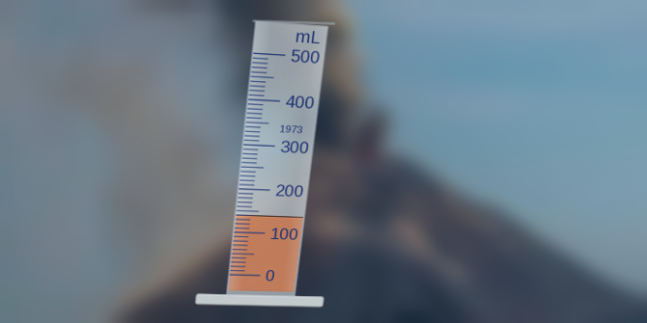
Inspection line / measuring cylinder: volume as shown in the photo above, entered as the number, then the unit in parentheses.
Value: 140 (mL)
